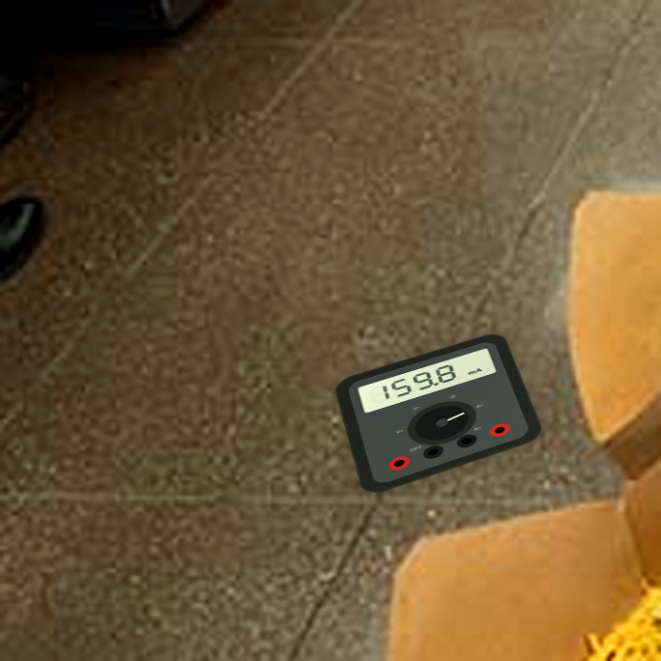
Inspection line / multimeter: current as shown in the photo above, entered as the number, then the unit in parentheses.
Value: 159.8 (mA)
